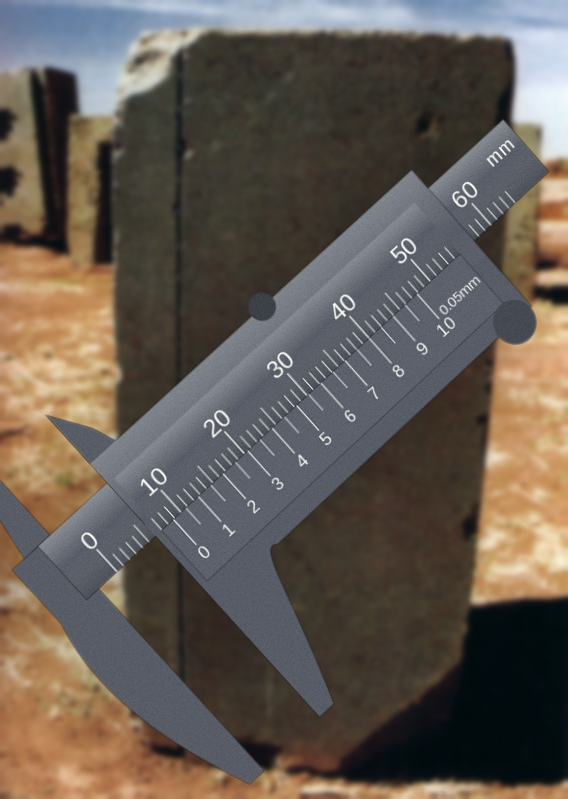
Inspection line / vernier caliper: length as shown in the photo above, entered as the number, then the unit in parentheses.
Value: 8.8 (mm)
